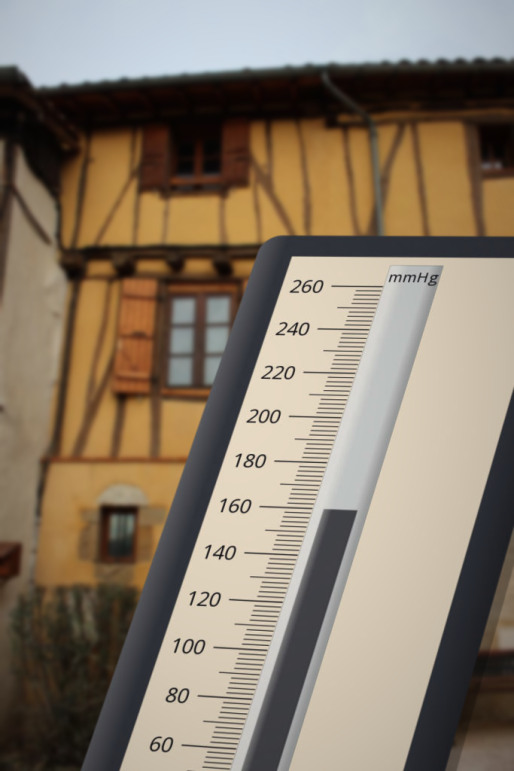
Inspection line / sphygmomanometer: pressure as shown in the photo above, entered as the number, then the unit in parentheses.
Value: 160 (mmHg)
